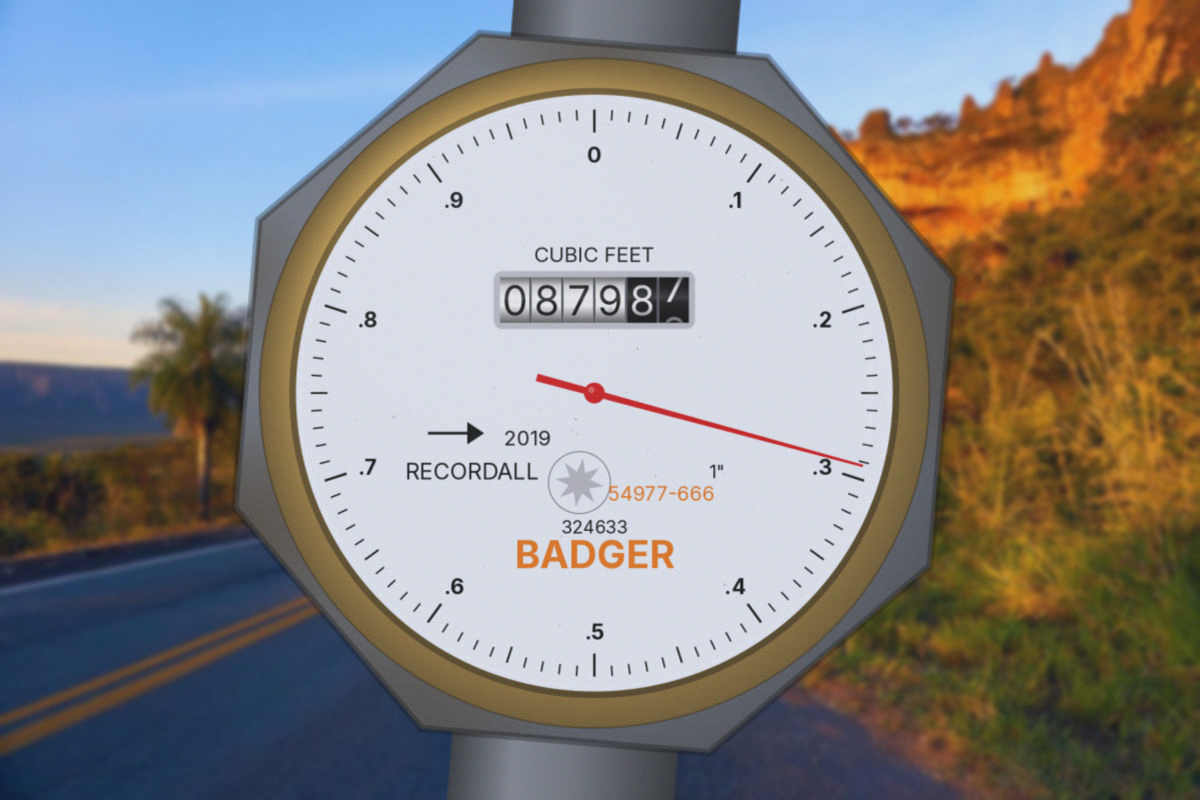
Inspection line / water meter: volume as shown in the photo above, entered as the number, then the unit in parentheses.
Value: 87987.29 (ft³)
